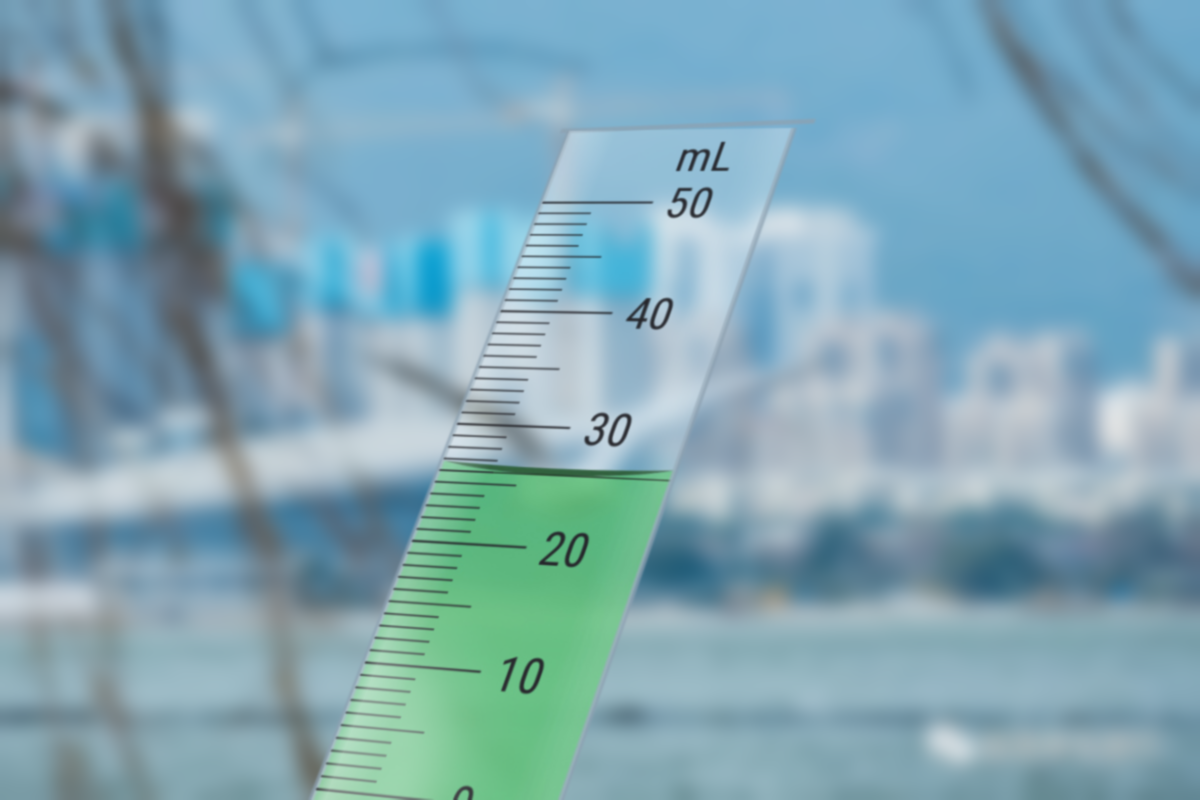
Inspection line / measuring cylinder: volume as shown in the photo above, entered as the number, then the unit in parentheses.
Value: 26 (mL)
